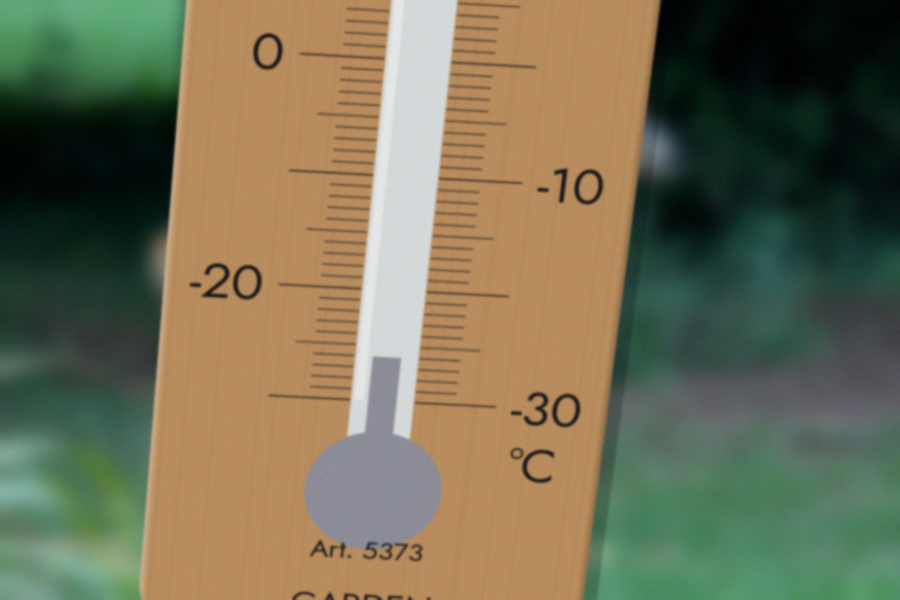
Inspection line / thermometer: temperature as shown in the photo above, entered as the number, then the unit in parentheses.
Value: -26 (°C)
